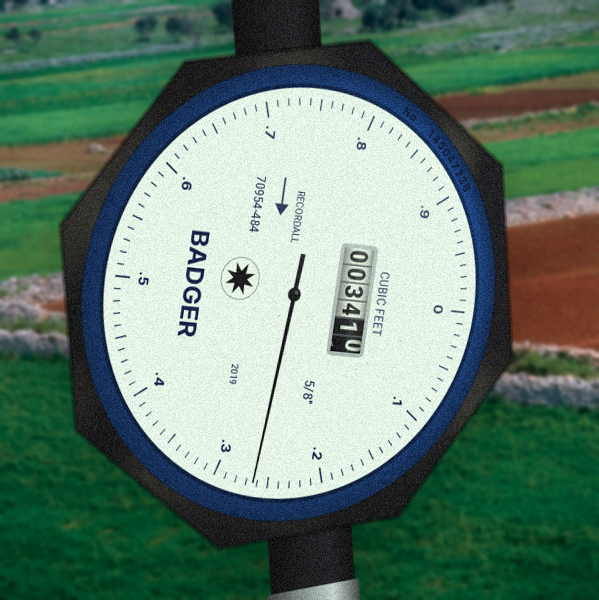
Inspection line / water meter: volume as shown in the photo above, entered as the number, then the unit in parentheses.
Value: 3410.26 (ft³)
